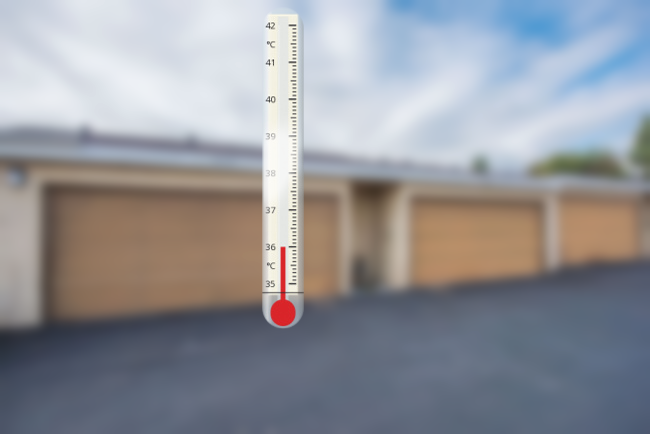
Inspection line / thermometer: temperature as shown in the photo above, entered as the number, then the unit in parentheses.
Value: 36 (°C)
